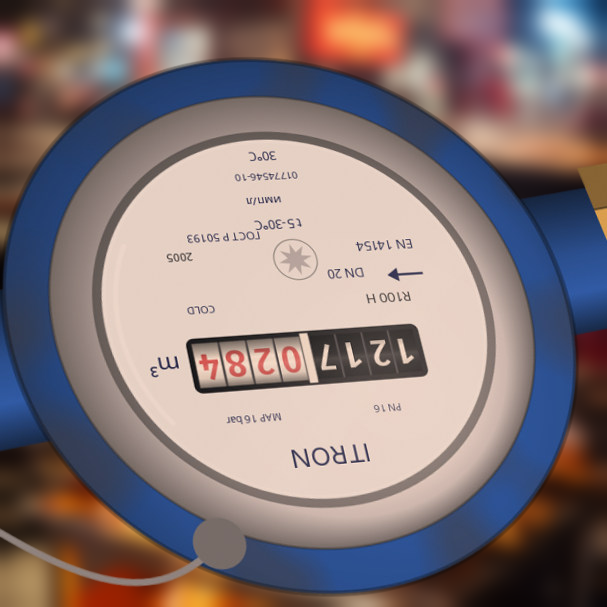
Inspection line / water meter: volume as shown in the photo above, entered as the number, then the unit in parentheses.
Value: 1217.0284 (m³)
